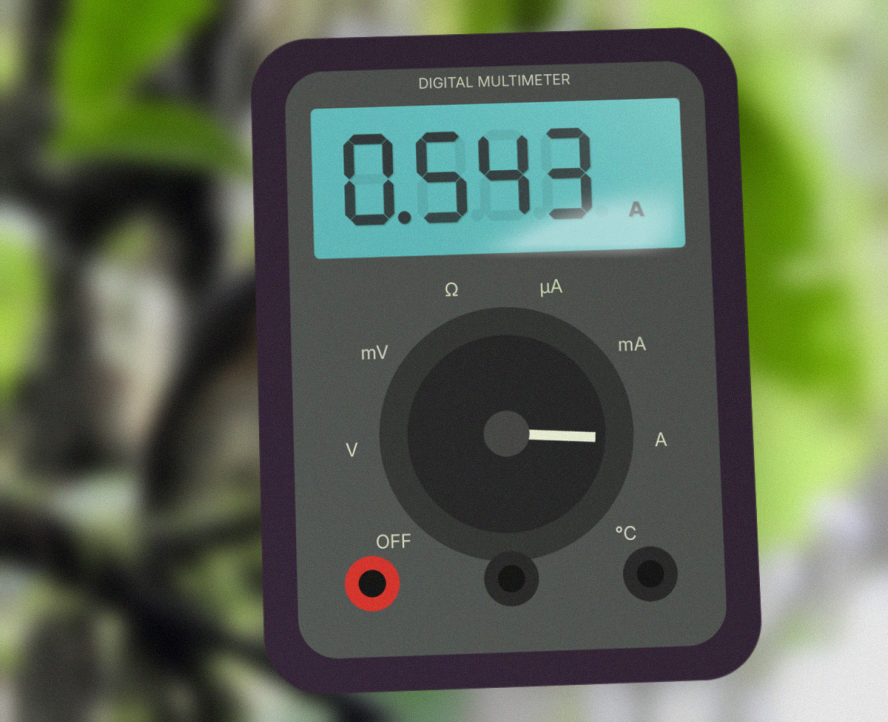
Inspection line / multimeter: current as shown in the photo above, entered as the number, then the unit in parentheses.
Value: 0.543 (A)
